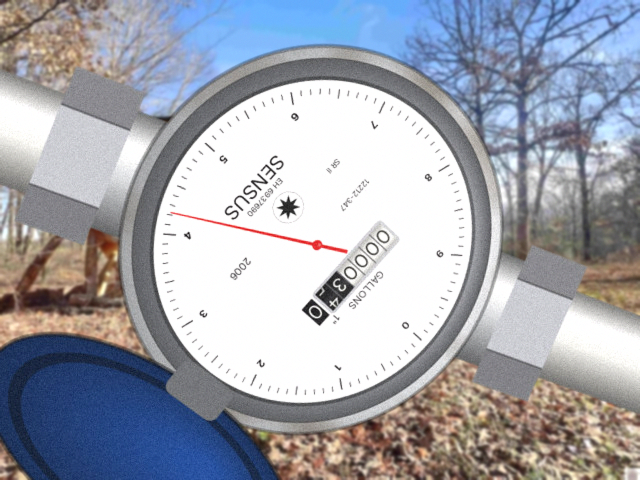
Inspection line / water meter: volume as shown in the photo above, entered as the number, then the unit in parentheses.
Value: 344.2 (gal)
